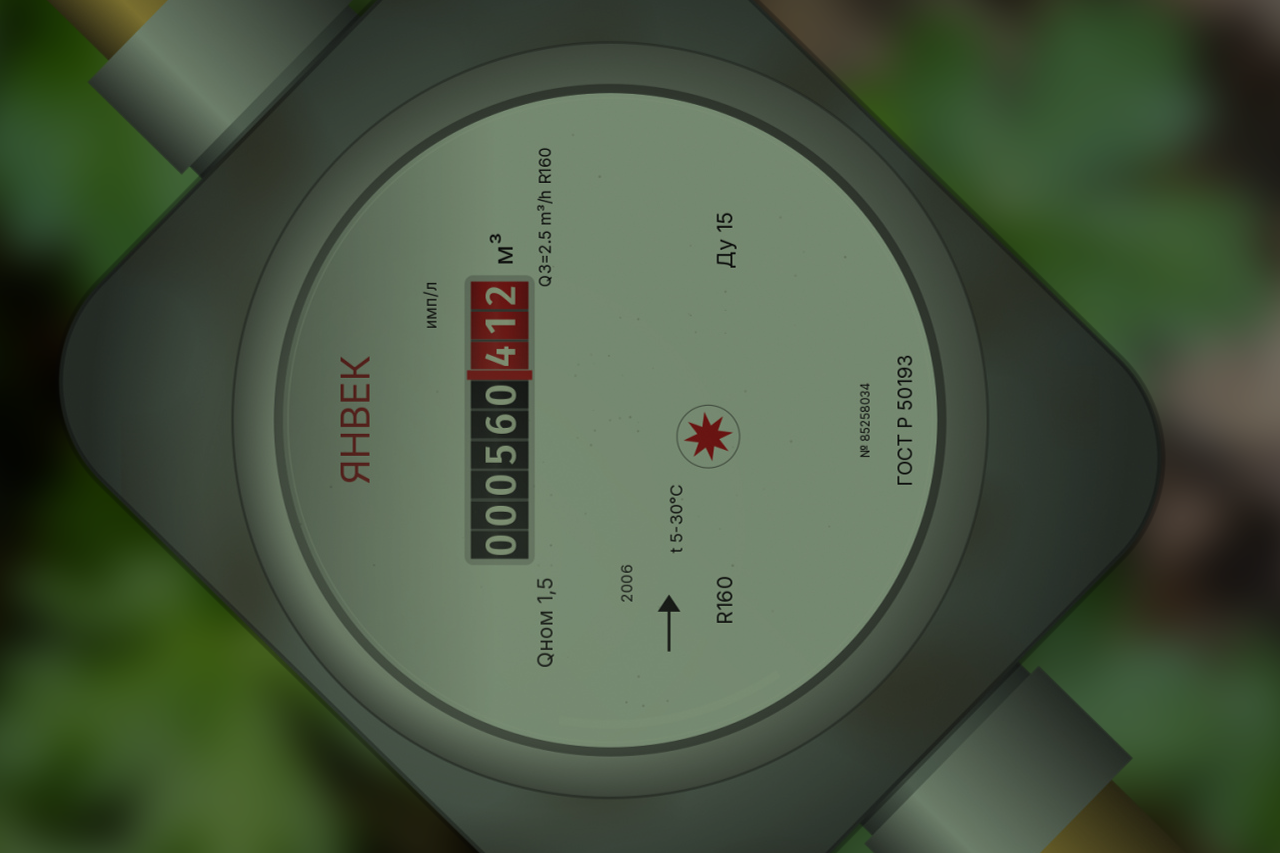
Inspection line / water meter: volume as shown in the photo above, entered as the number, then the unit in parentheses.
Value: 560.412 (m³)
